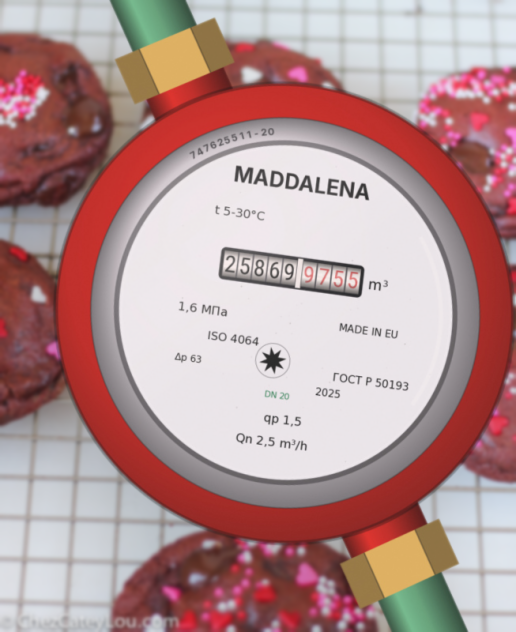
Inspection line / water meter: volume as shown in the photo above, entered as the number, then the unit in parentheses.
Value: 25869.9755 (m³)
